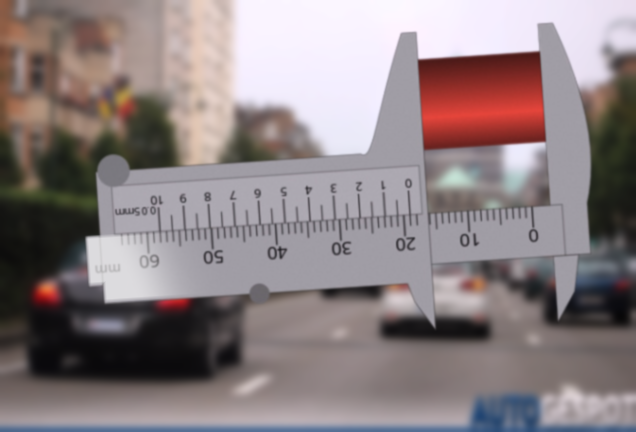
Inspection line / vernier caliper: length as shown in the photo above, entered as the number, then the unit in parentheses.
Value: 19.0 (mm)
